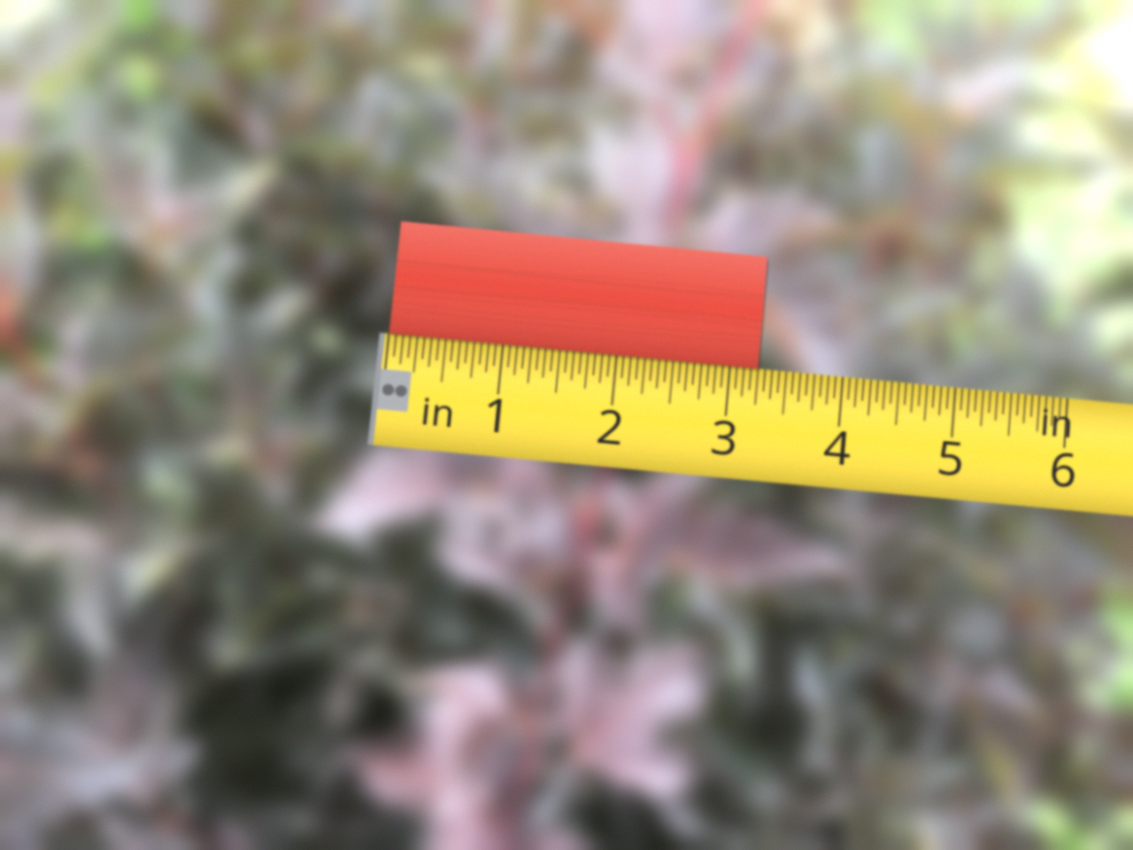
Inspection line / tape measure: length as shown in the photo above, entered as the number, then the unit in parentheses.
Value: 3.25 (in)
